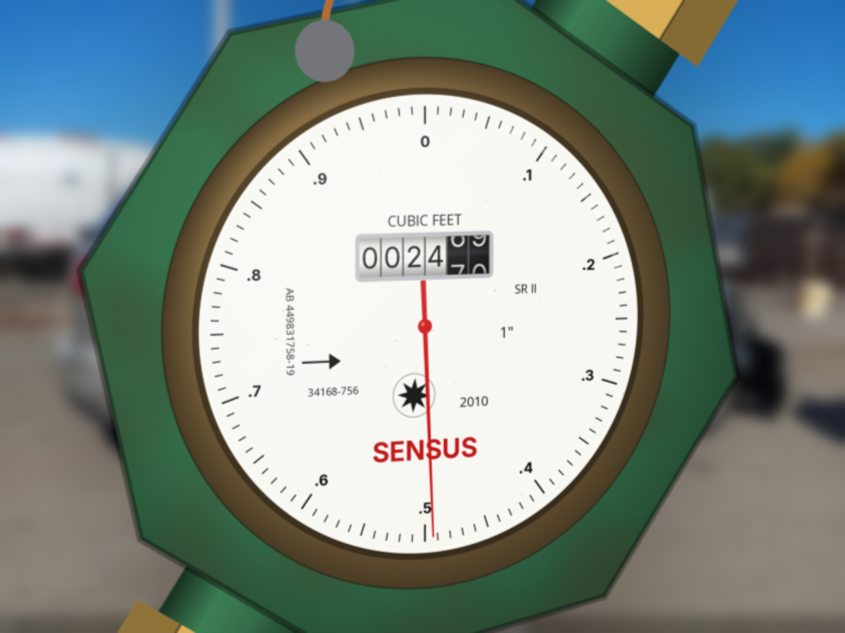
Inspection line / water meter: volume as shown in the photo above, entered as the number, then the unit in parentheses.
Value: 2469.49 (ft³)
